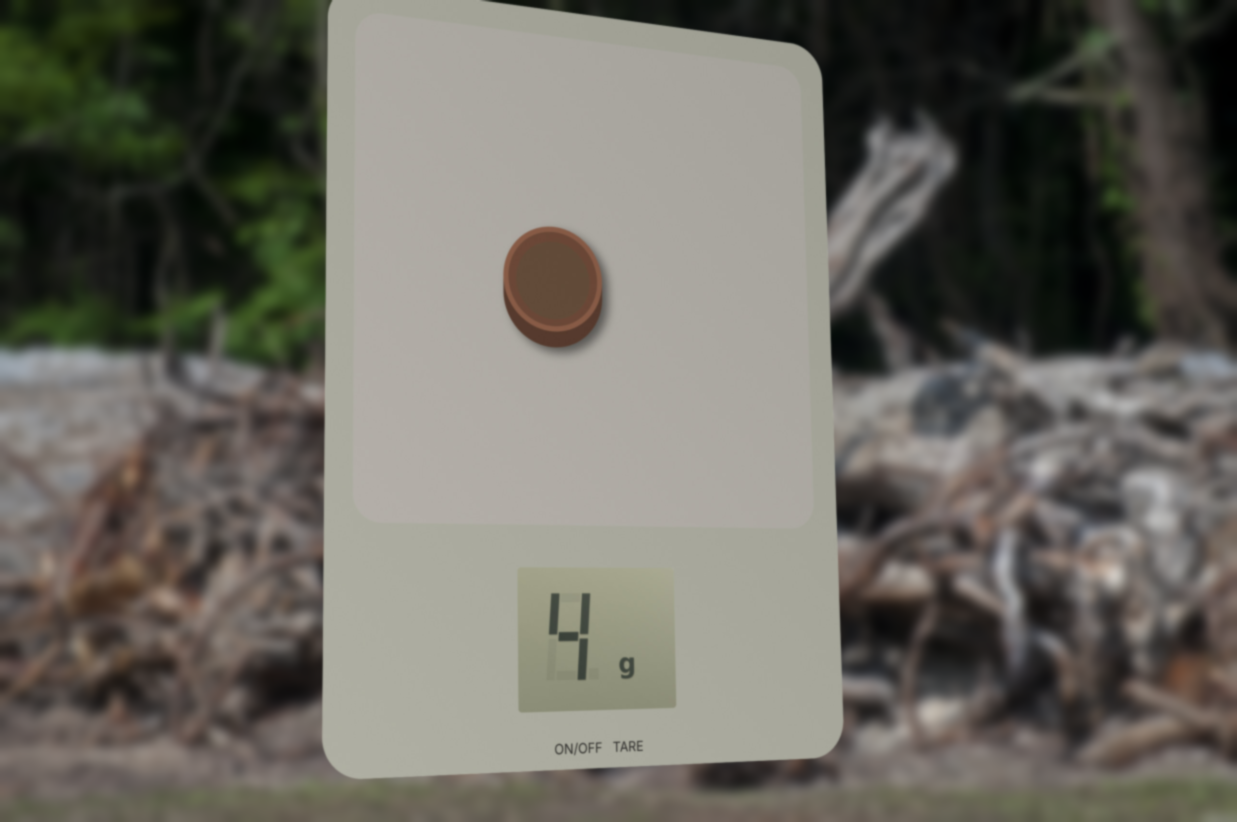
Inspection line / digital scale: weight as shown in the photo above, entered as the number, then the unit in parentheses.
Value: 4 (g)
